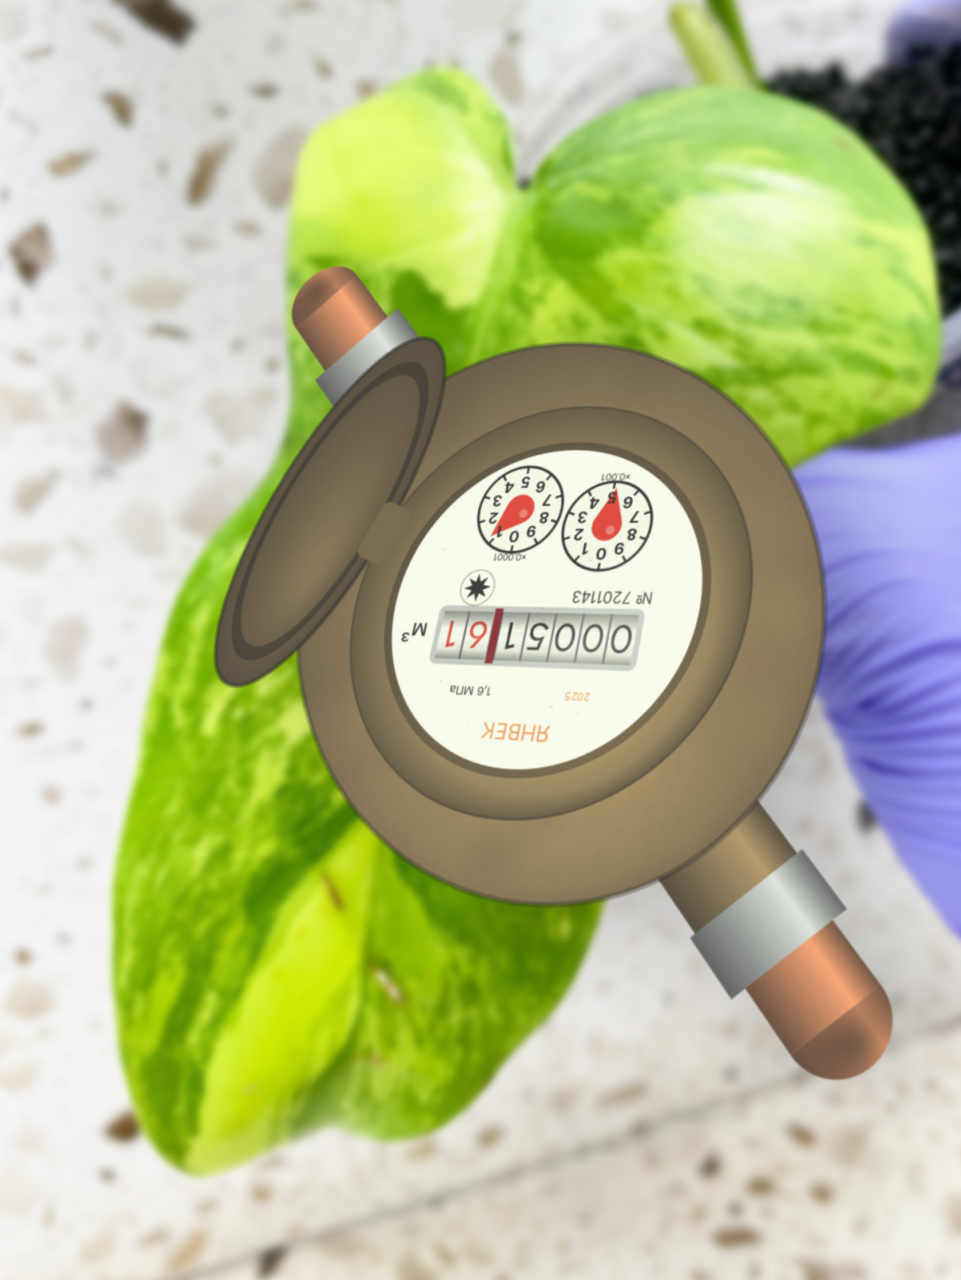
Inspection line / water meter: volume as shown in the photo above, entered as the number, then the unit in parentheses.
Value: 51.6151 (m³)
